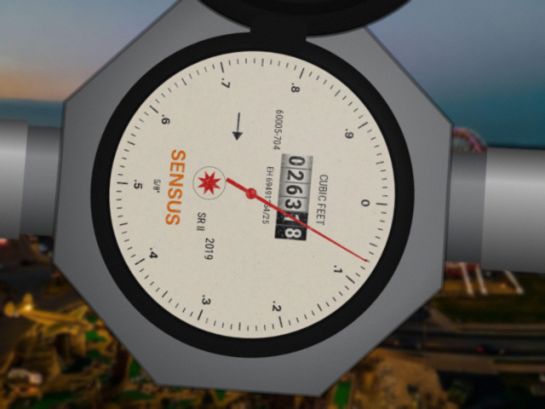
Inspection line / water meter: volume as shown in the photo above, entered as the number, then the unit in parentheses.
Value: 26318.07 (ft³)
